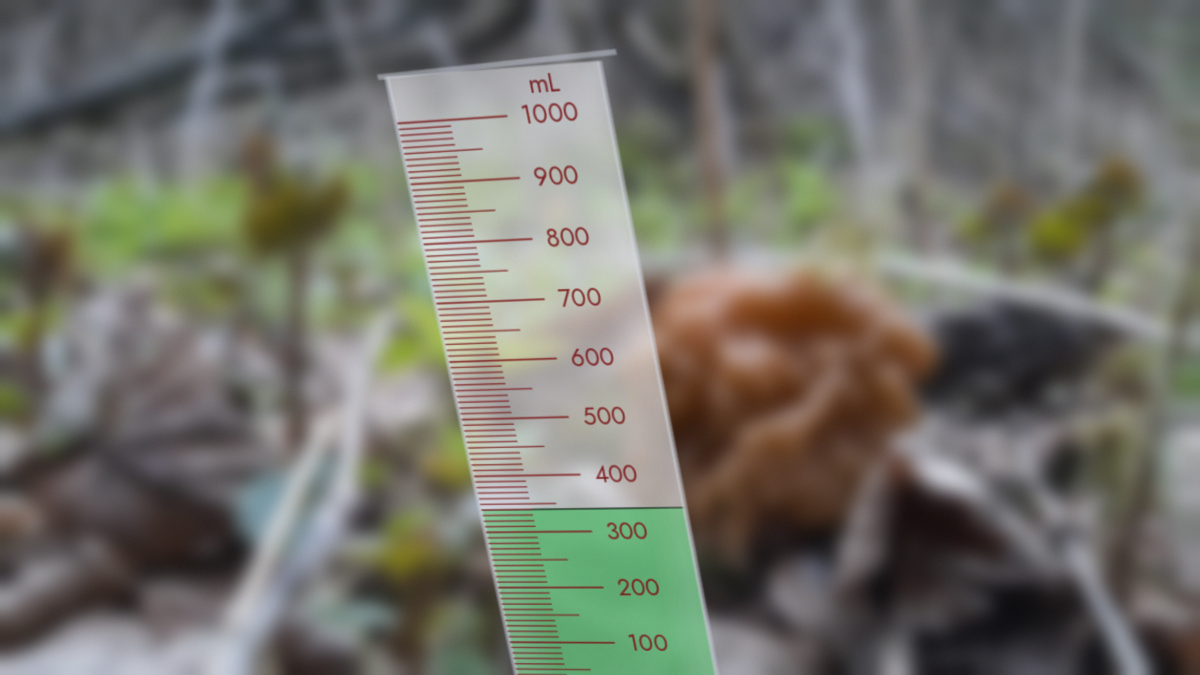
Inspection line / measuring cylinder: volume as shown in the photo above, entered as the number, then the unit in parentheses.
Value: 340 (mL)
